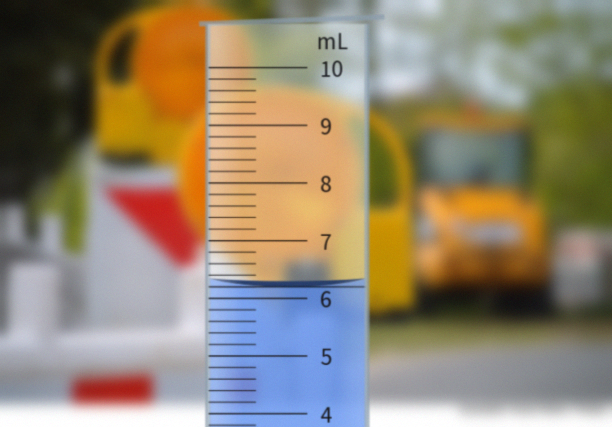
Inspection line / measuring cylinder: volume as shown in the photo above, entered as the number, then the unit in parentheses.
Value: 6.2 (mL)
